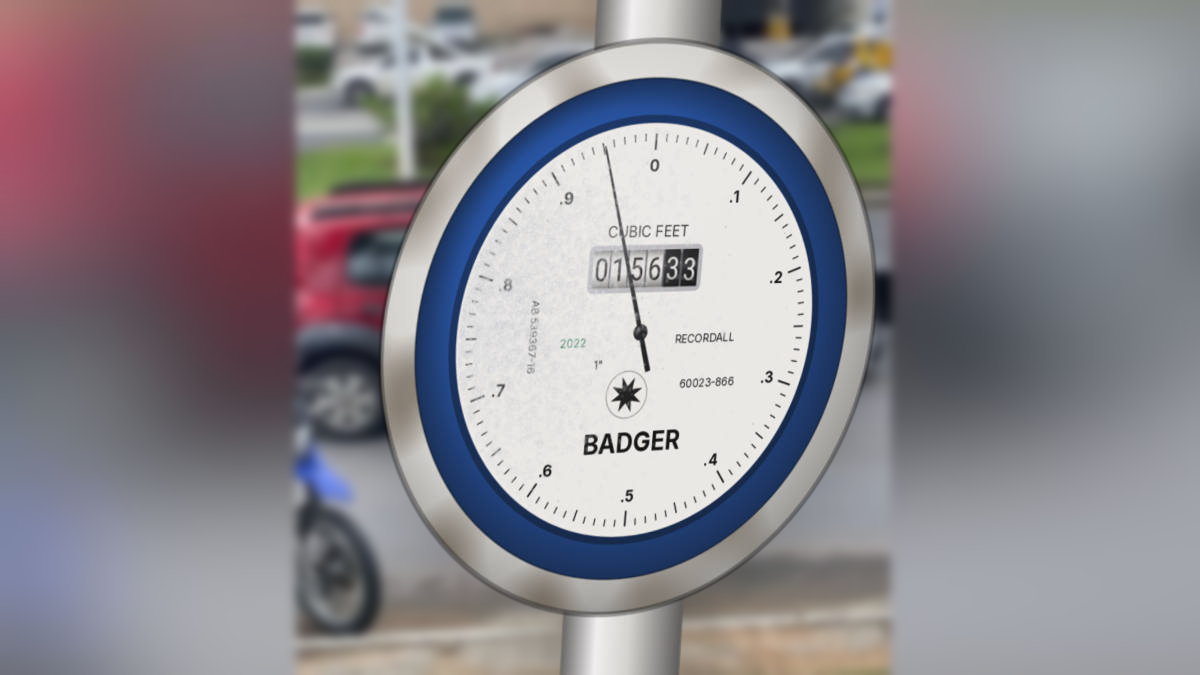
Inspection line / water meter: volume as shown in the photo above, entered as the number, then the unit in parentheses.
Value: 15632.95 (ft³)
